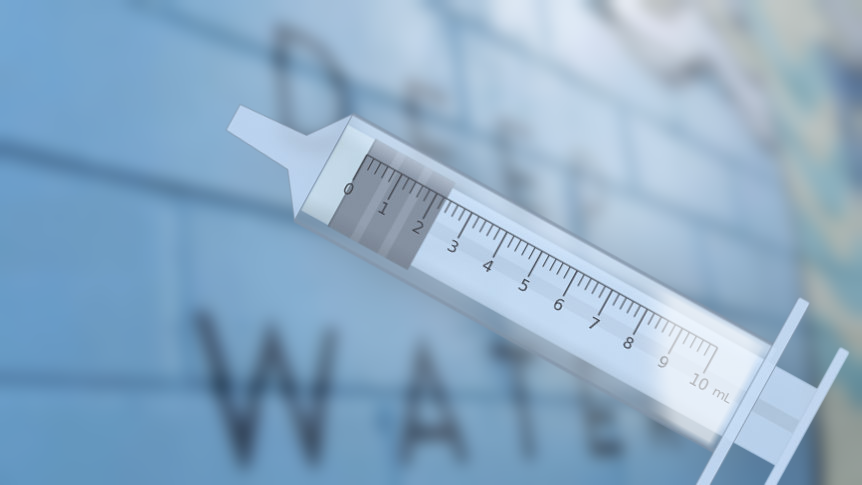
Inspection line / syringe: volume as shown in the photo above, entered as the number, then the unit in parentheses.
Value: 0 (mL)
